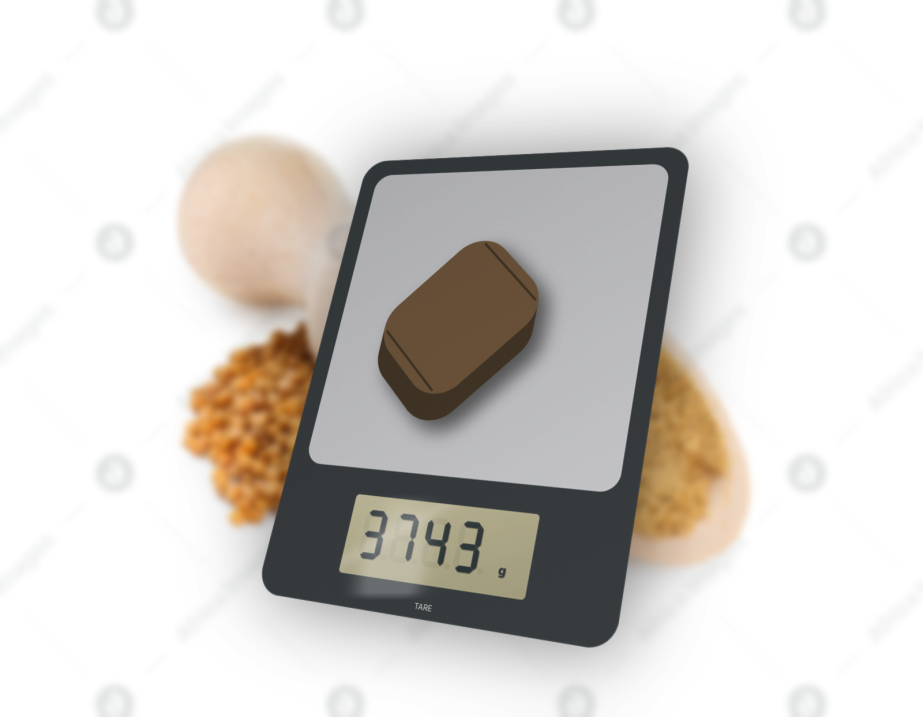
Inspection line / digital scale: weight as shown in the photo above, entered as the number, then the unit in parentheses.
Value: 3743 (g)
